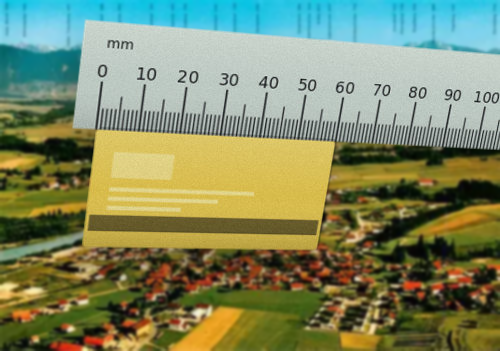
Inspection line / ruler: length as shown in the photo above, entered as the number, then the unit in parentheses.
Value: 60 (mm)
